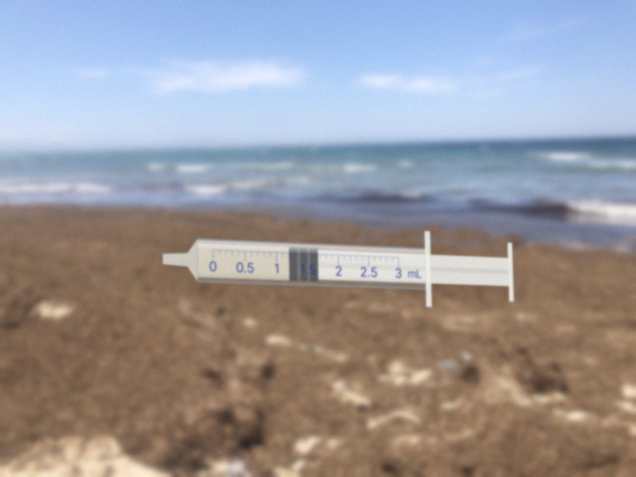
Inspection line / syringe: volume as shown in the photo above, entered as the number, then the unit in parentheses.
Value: 1.2 (mL)
